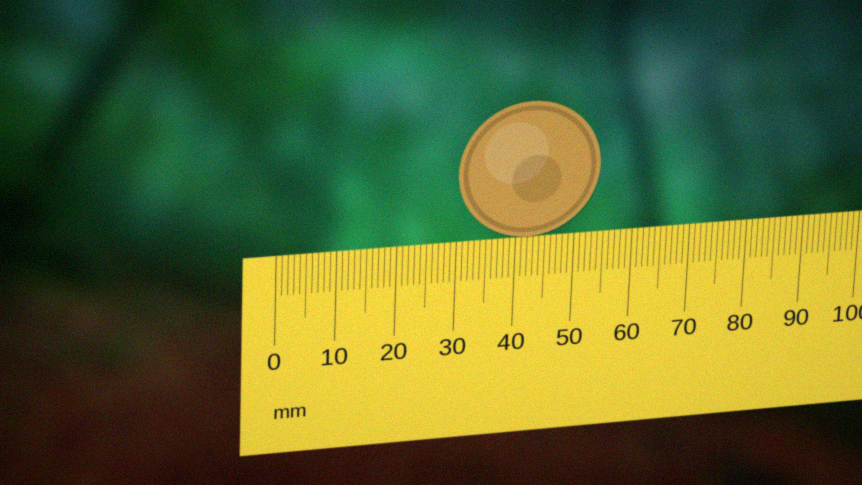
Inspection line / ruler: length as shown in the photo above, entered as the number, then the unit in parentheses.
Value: 24 (mm)
